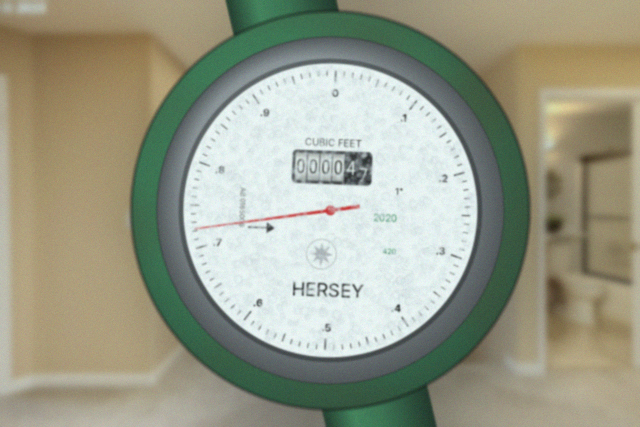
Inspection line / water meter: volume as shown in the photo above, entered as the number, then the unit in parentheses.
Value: 46.72 (ft³)
